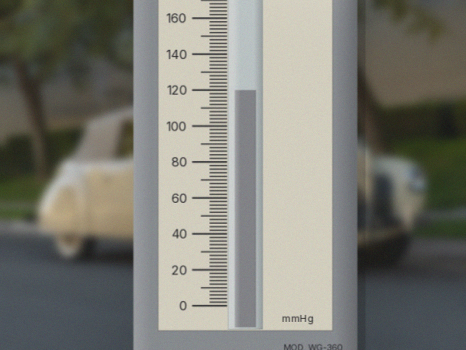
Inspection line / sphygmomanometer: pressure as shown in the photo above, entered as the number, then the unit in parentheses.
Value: 120 (mmHg)
